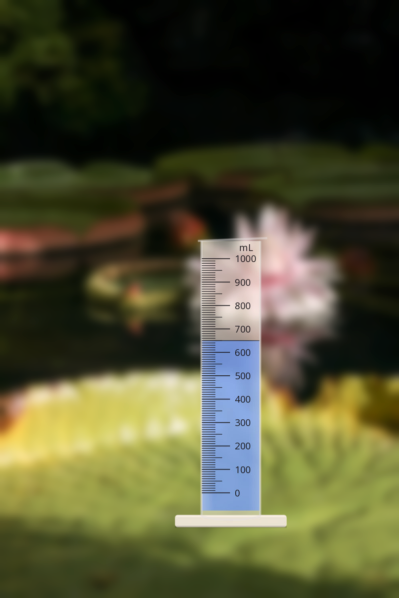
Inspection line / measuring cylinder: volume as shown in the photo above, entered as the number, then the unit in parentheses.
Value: 650 (mL)
